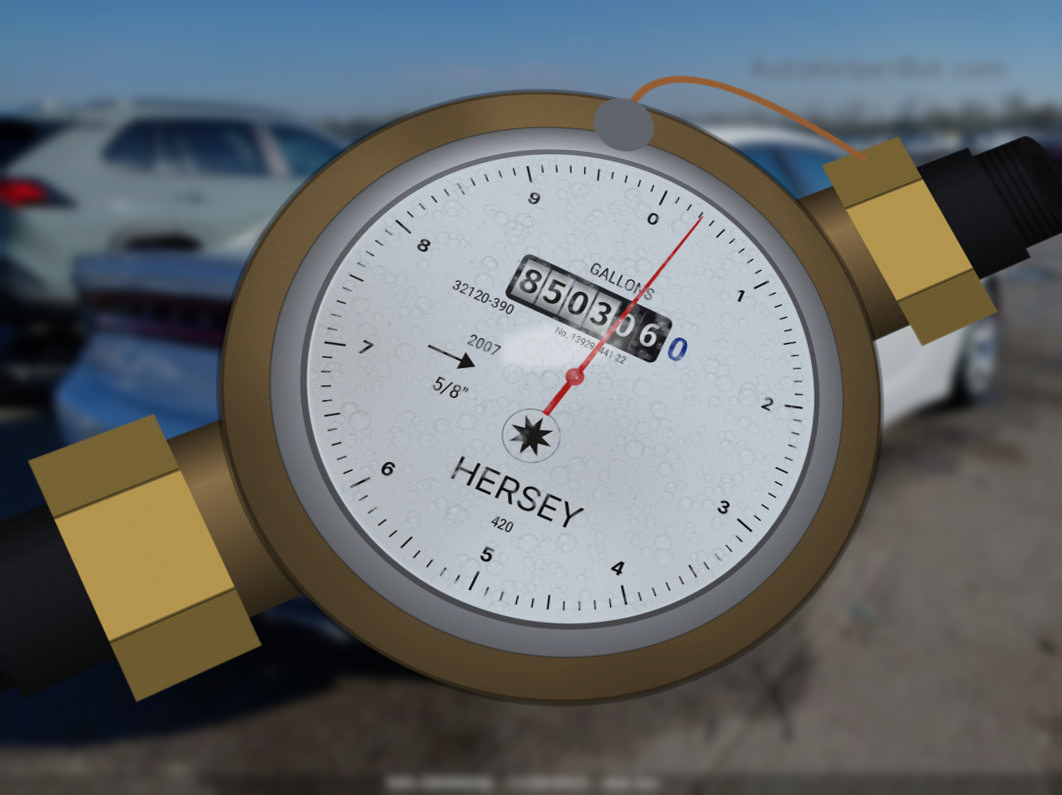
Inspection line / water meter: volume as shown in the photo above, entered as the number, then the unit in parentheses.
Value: 8503060.3 (gal)
